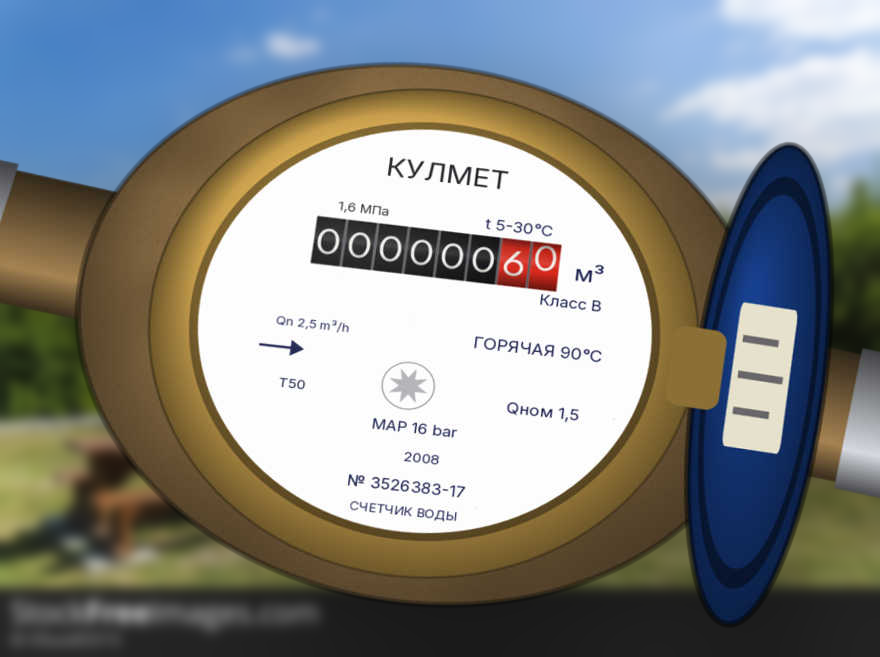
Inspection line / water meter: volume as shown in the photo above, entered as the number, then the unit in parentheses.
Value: 0.60 (m³)
